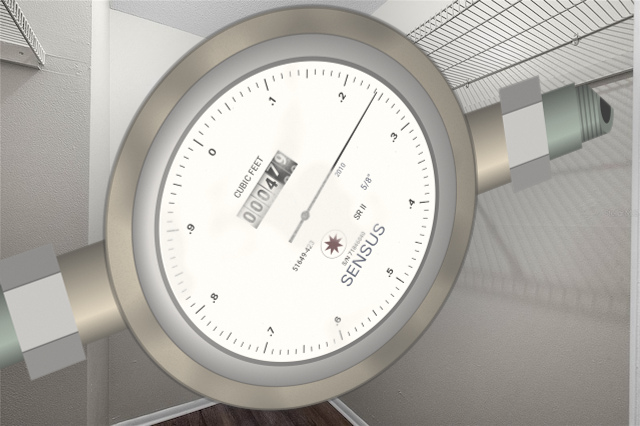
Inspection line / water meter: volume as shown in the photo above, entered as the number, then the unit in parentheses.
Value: 479.24 (ft³)
